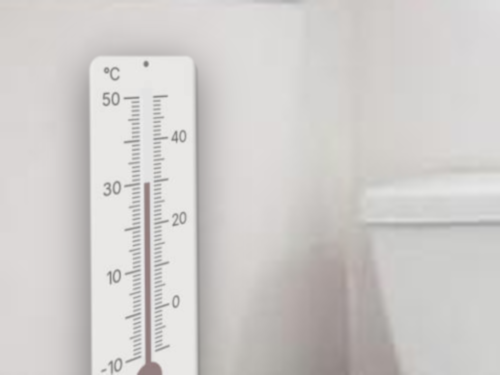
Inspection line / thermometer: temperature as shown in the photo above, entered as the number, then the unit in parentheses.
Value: 30 (°C)
